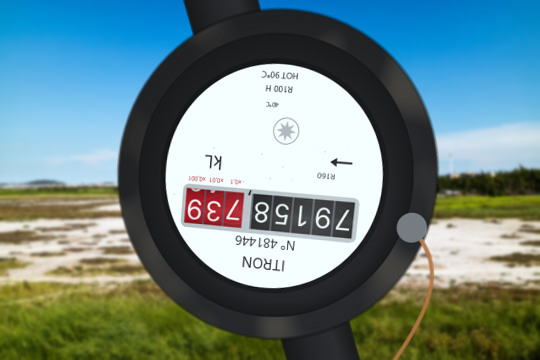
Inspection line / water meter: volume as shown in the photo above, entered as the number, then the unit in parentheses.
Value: 79158.739 (kL)
